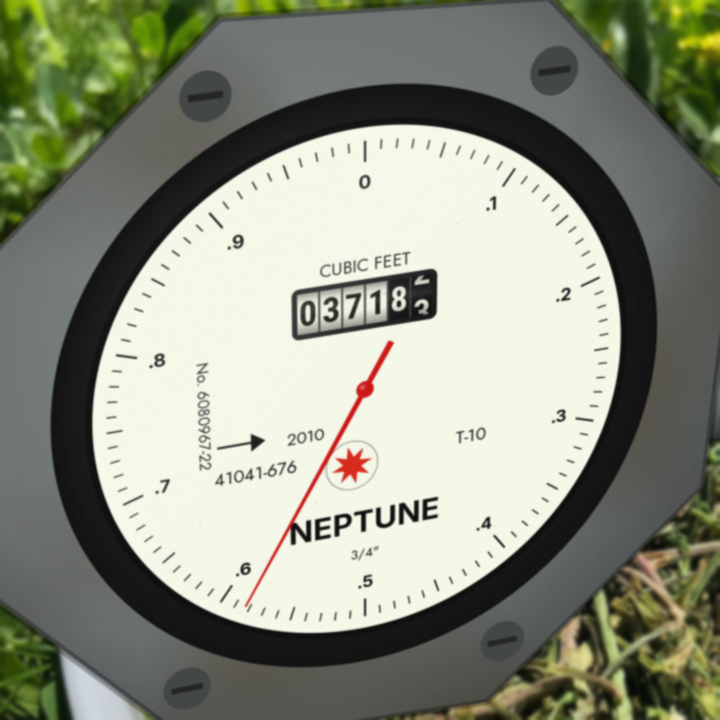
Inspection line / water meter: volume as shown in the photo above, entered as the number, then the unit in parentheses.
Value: 37182.58 (ft³)
